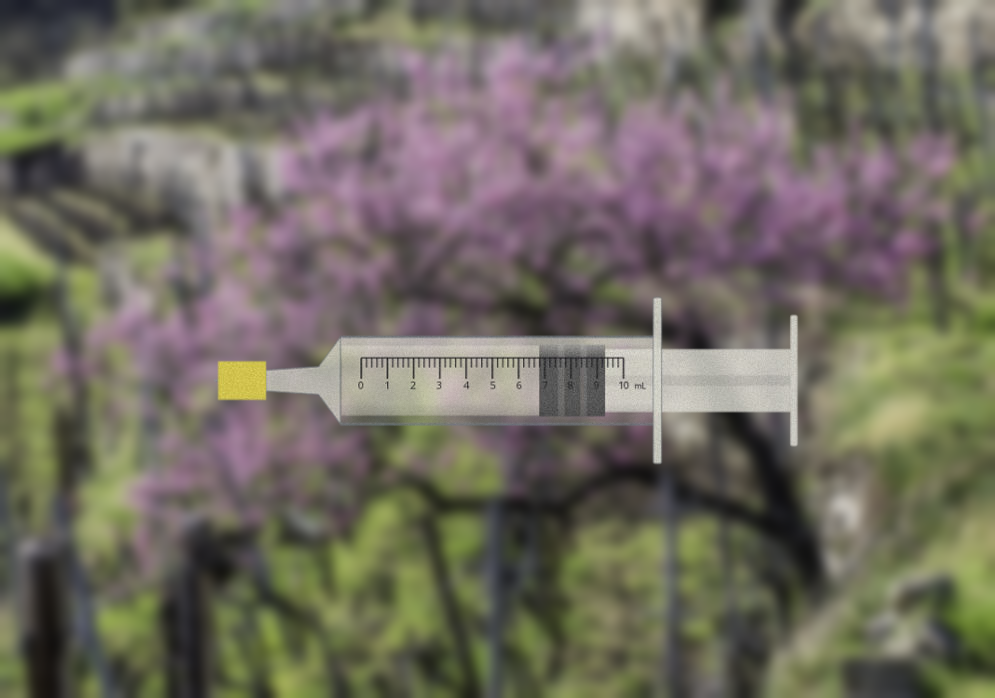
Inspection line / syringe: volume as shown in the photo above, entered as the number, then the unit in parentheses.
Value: 6.8 (mL)
